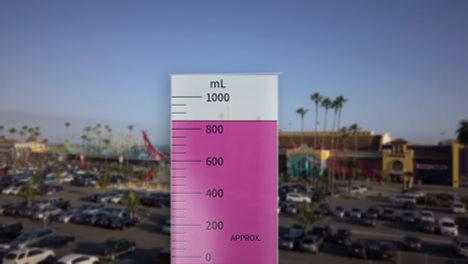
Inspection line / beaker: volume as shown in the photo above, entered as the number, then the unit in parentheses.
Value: 850 (mL)
